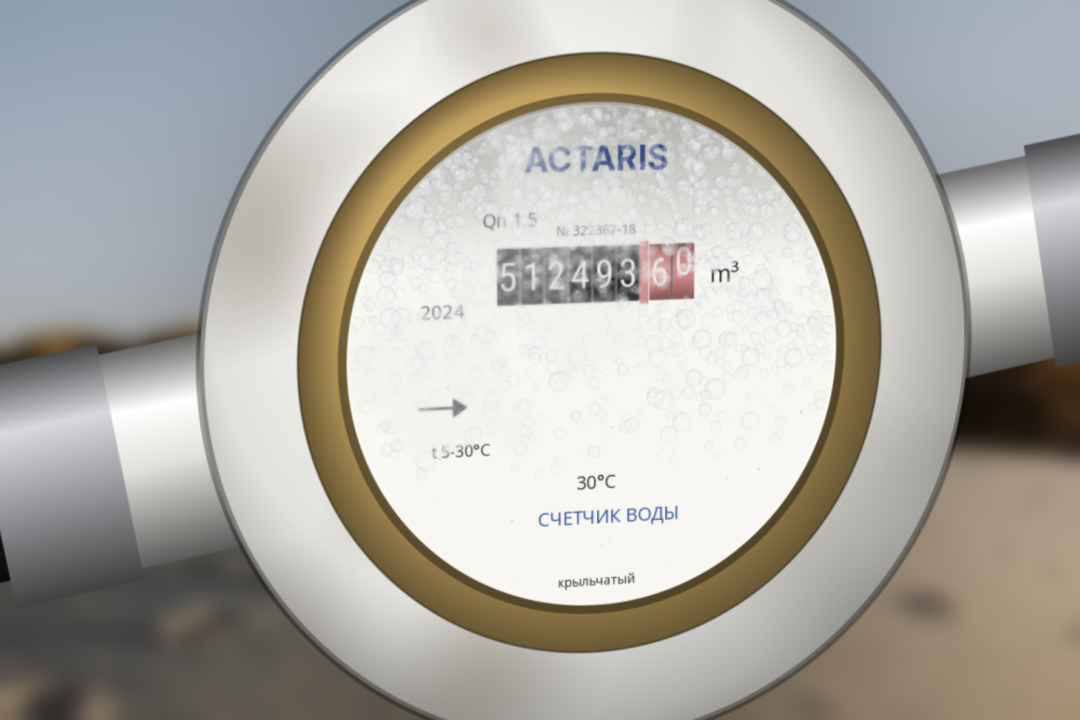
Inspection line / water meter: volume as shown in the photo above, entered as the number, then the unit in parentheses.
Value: 512493.60 (m³)
